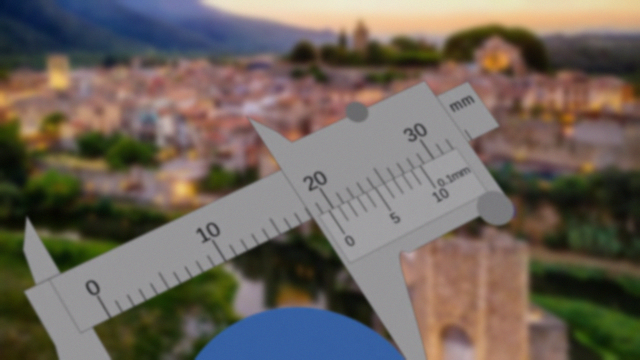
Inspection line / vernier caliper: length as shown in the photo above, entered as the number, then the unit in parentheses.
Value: 19.6 (mm)
